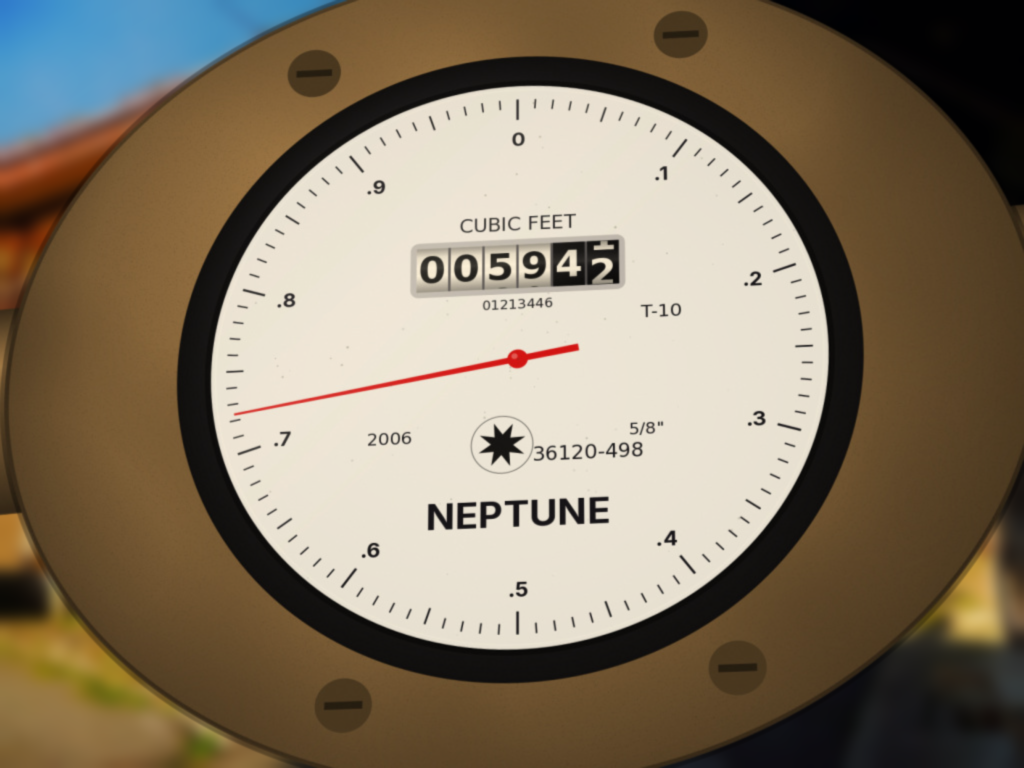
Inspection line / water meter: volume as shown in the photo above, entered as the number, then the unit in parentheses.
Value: 5941.72 (ft³)
